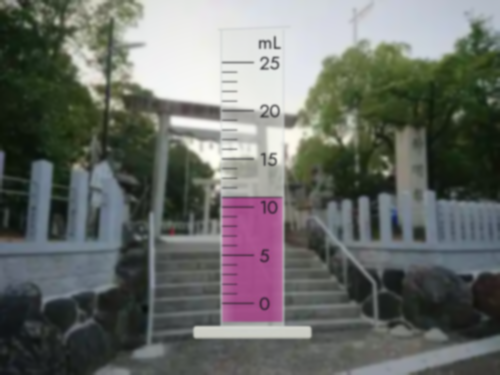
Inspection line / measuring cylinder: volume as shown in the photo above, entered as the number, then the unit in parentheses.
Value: 11 (mL)
